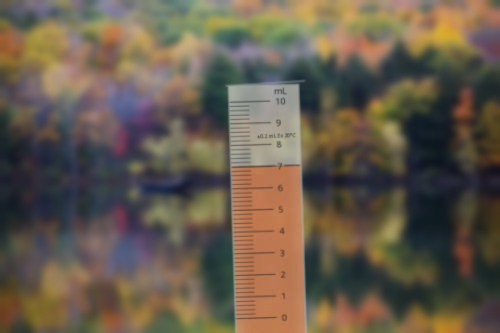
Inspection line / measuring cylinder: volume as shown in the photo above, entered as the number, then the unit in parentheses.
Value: 7 (mL)
